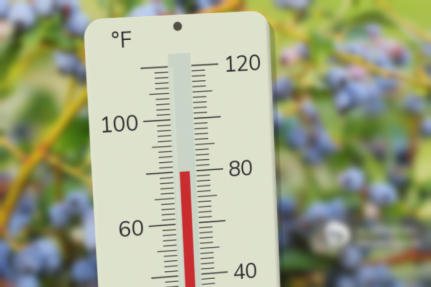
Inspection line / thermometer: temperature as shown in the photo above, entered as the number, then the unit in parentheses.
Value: 80 (°F)
